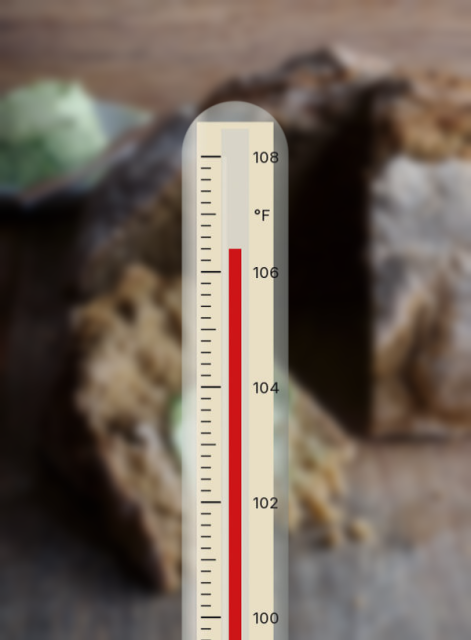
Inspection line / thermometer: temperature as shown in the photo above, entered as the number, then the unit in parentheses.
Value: 106.4 (°F)
